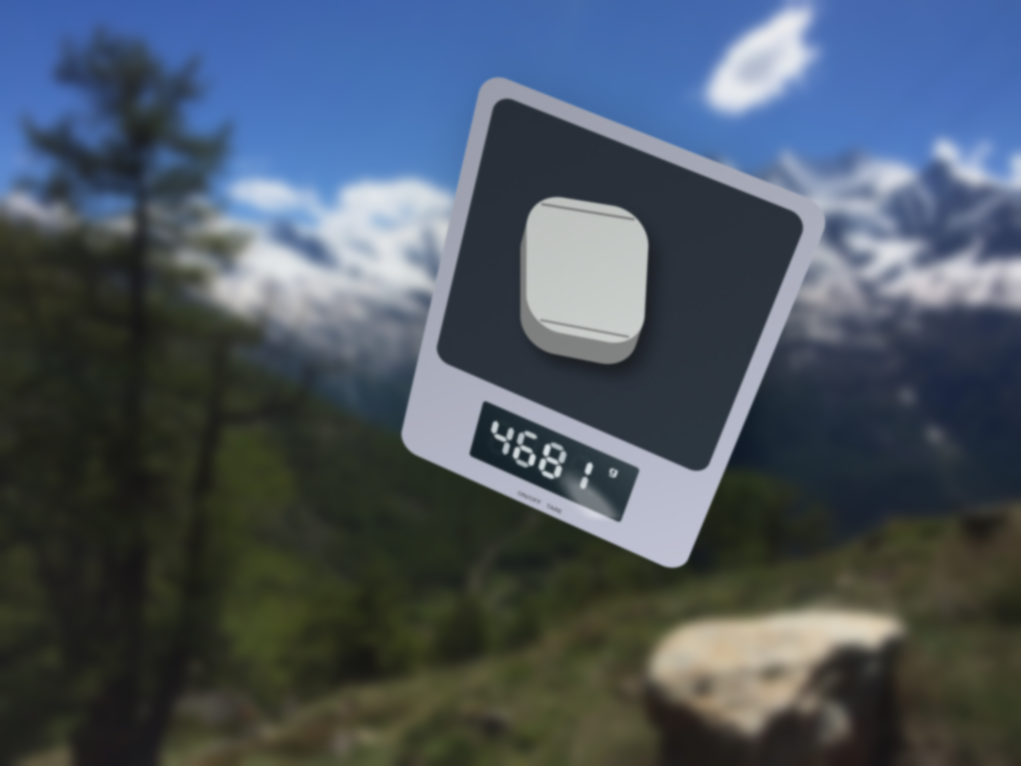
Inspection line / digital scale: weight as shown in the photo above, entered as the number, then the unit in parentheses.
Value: 4681 (g)
